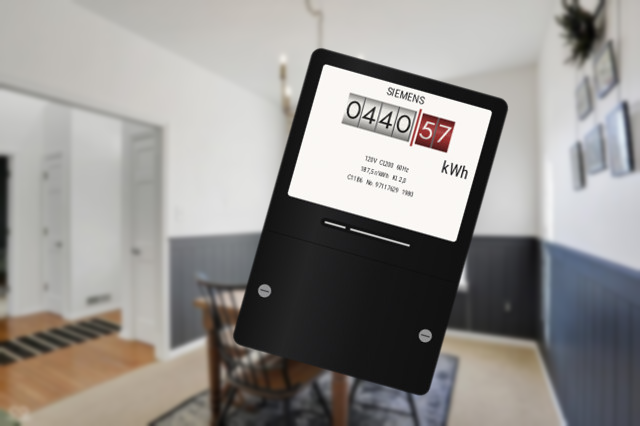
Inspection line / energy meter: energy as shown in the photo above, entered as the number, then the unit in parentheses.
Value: 440.57 (kWh)
